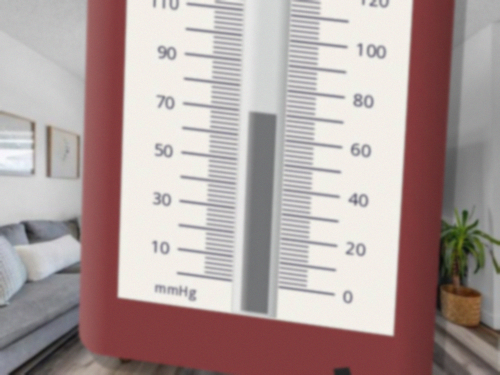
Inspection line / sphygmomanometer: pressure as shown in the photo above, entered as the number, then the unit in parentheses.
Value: 70 (mmHg)
